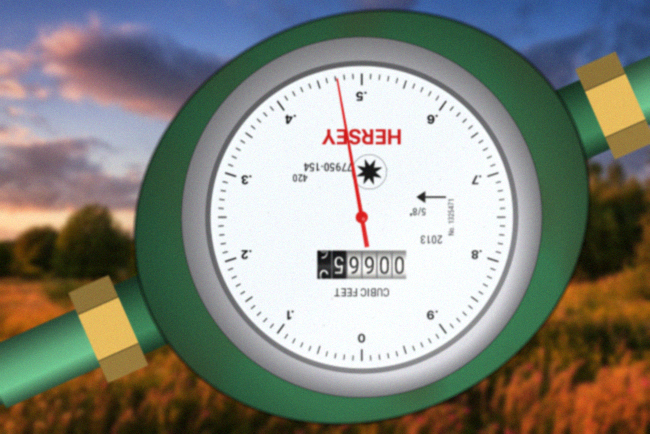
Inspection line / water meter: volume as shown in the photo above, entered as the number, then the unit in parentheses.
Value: 6655.47 (ft³)
